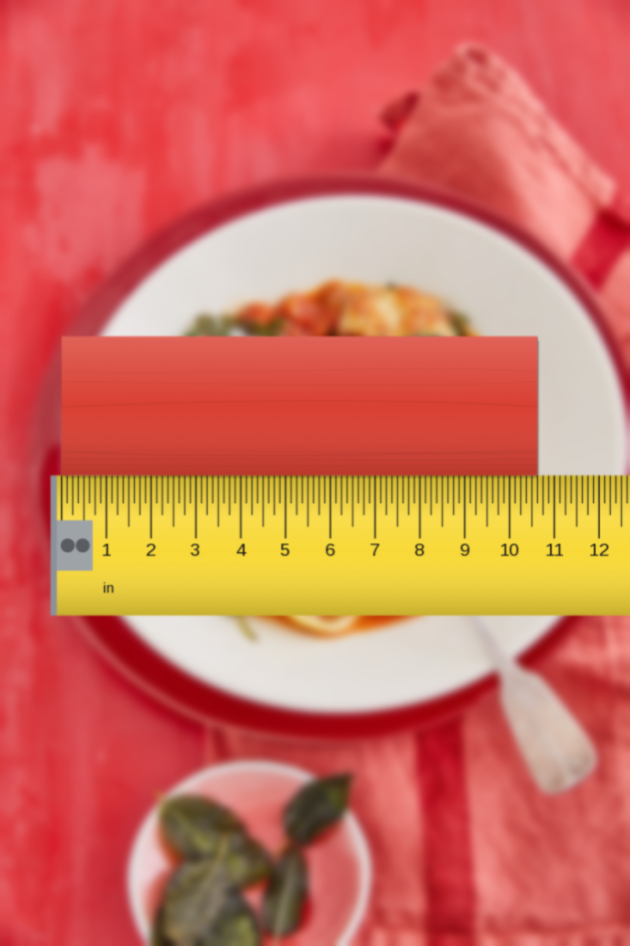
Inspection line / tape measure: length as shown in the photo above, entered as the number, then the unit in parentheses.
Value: 10.625 (in)
